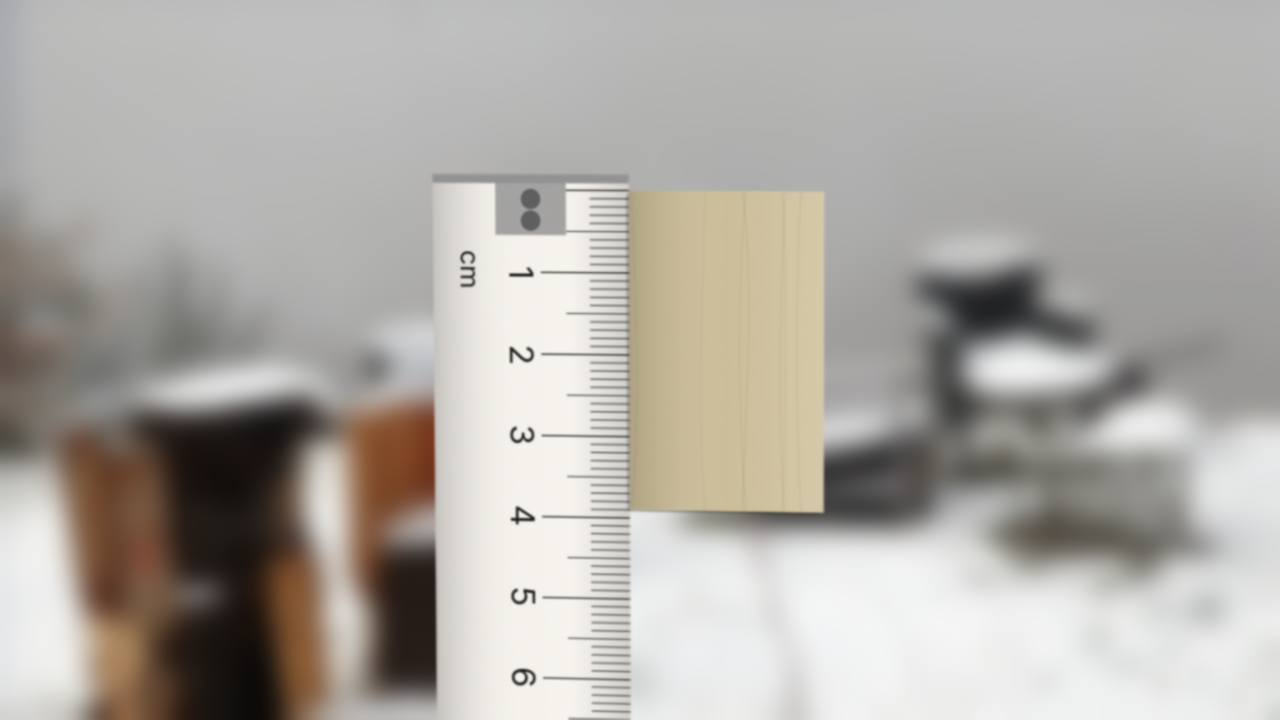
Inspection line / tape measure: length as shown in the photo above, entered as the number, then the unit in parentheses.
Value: 3.9 (cm)
